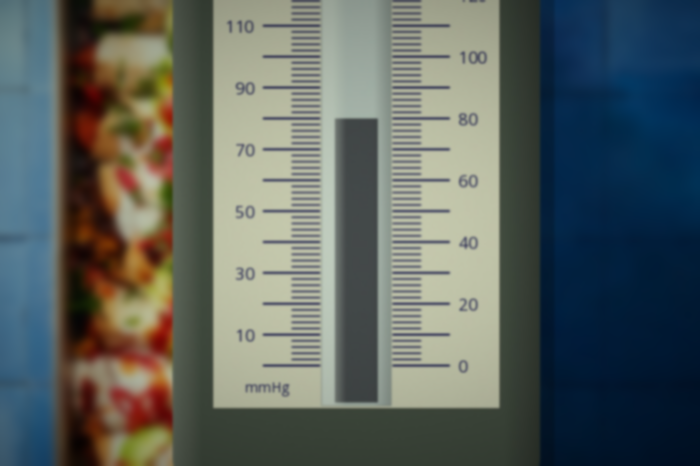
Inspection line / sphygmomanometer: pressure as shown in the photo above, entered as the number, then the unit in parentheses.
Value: 80 (mmHg)
